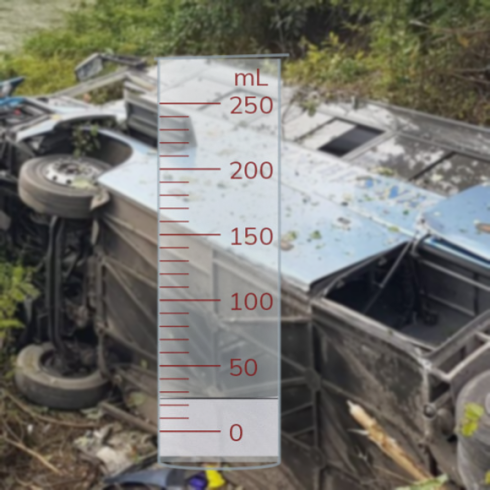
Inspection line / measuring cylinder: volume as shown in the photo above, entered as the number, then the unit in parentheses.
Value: 25 (mL)
